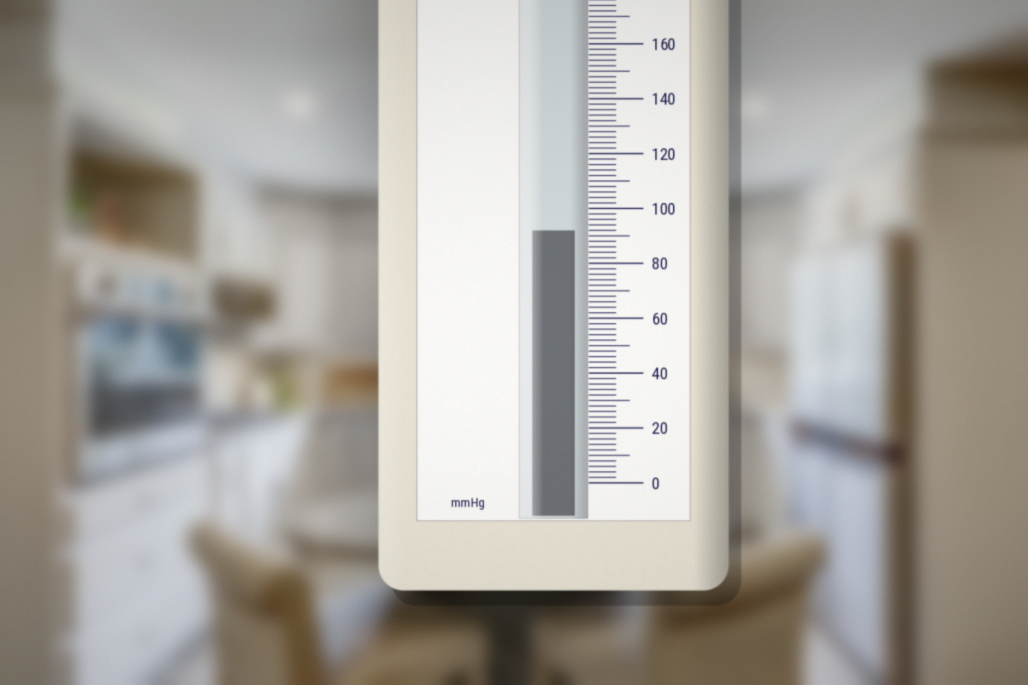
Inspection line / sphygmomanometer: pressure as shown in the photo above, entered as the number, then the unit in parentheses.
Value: 92 (mmHg)
